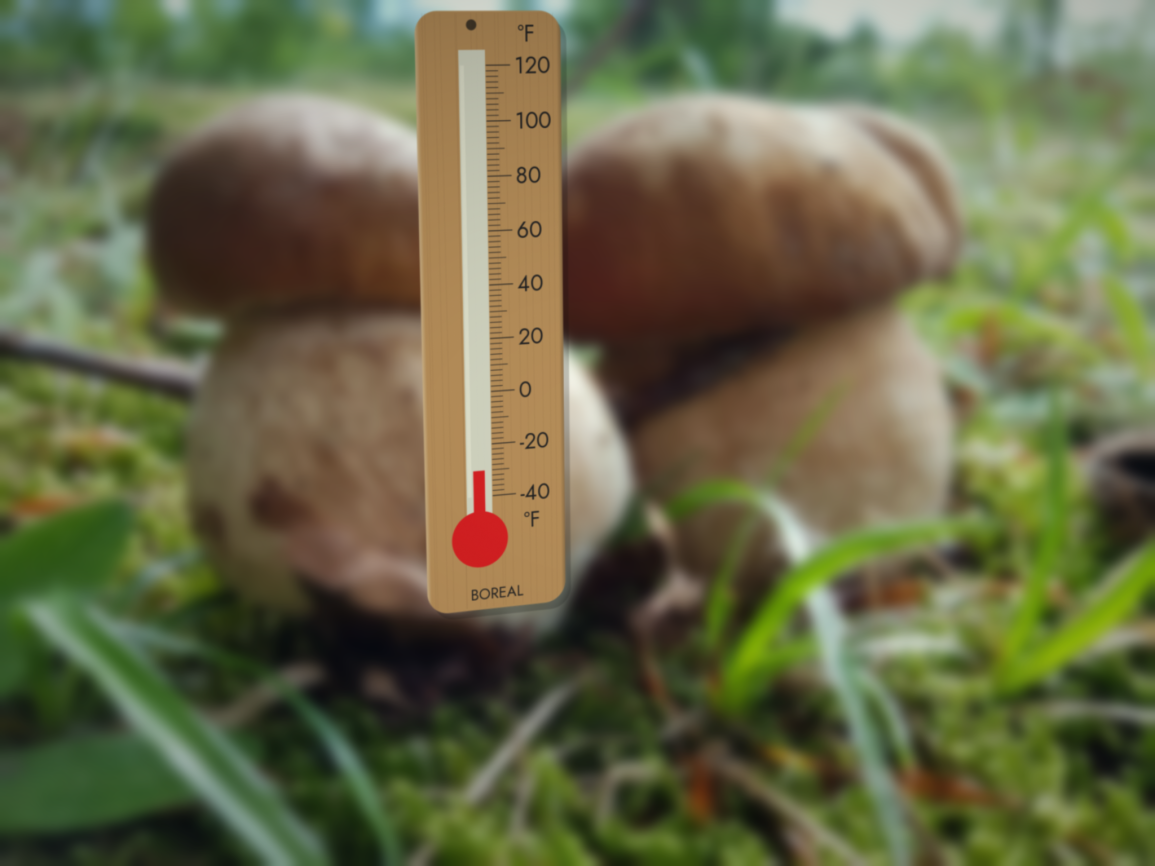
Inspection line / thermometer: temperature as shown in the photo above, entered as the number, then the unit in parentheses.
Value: -30 (°F)
